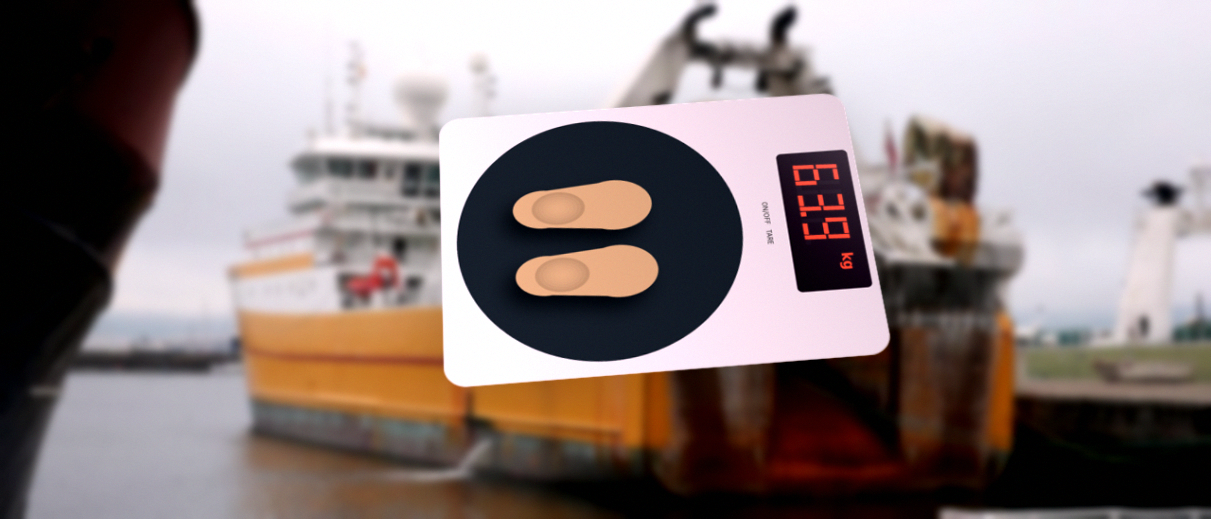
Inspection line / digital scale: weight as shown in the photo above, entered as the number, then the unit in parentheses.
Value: 63.9 (kg)
